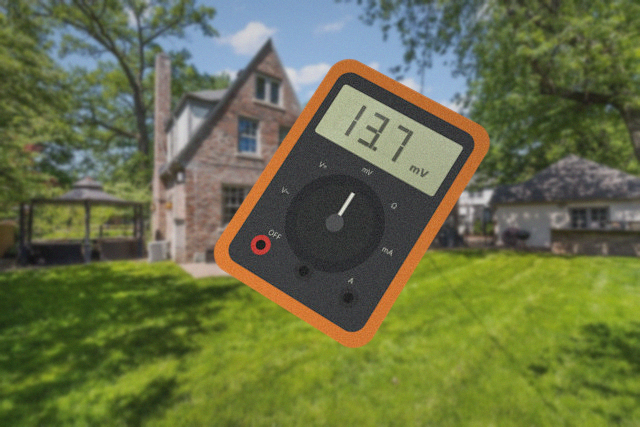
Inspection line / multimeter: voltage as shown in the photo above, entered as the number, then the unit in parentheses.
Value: 13.7 (mV)
